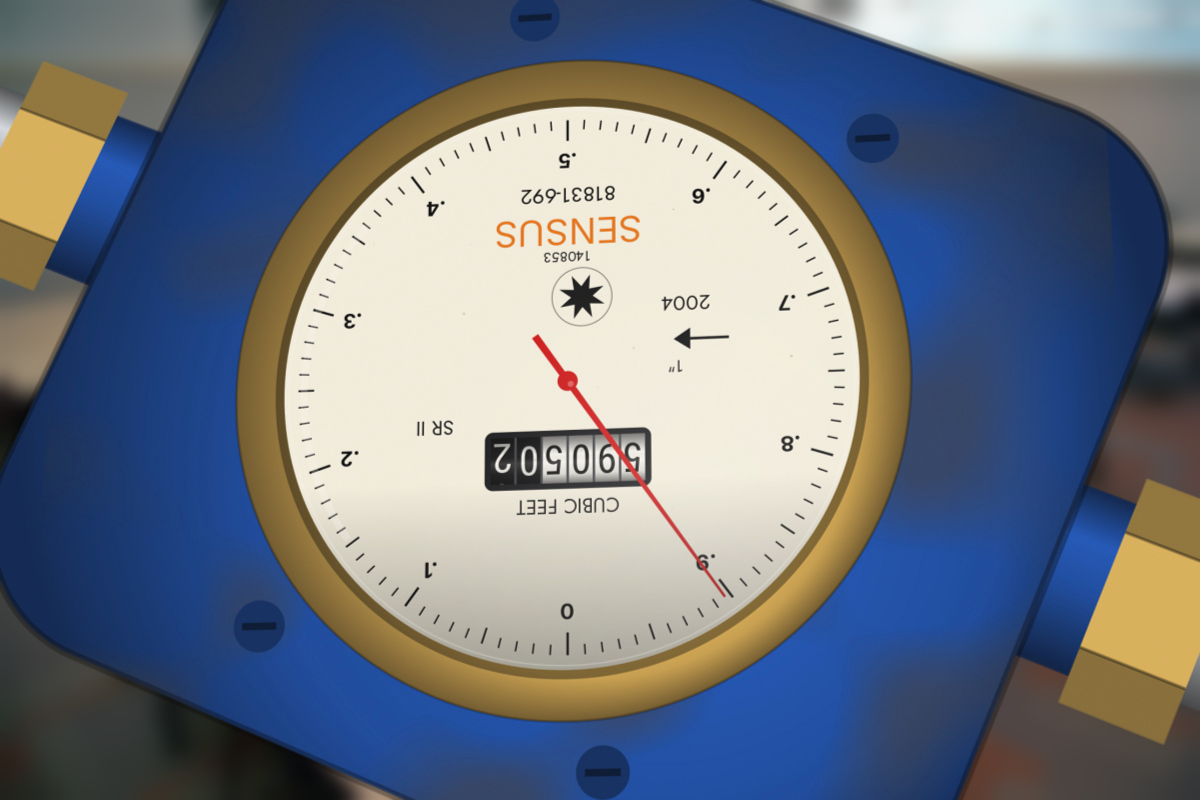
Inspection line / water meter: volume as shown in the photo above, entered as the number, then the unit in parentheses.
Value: 590501.90 (ft³)
